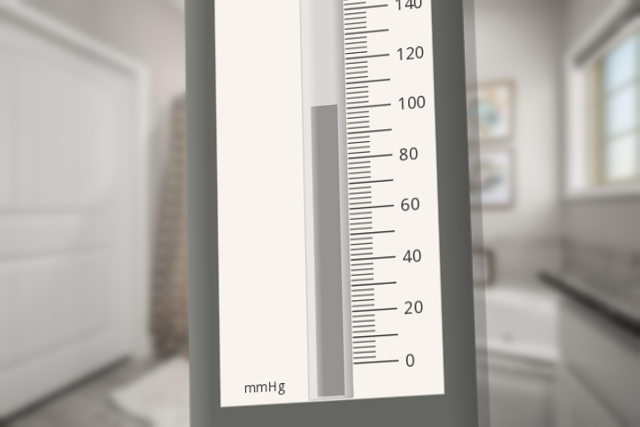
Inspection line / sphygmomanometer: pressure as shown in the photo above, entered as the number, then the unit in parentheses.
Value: 102 (mmHg)
